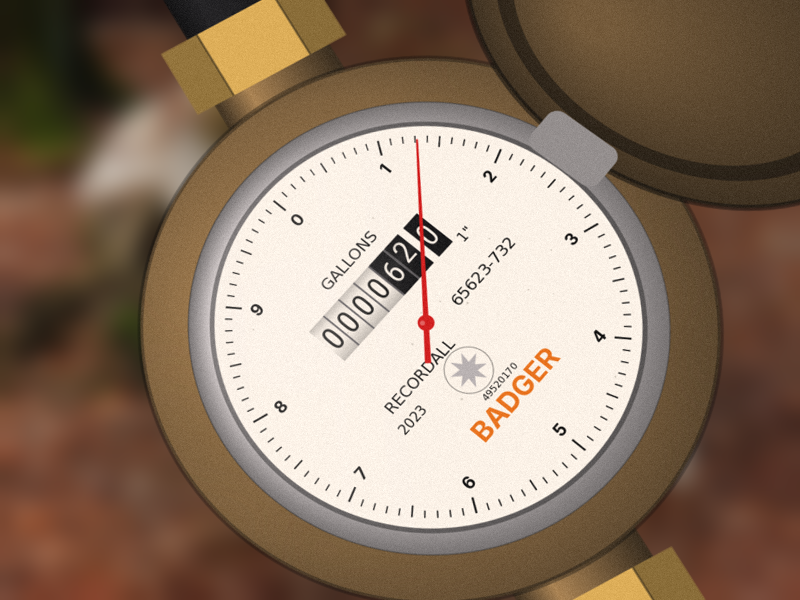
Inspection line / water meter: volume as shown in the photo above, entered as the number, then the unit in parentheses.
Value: 621.3 (gal)
